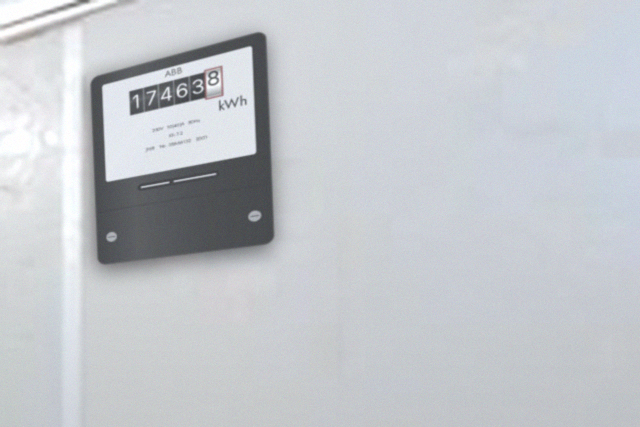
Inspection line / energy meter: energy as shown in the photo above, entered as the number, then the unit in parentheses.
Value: 17463.8 (kWh)
